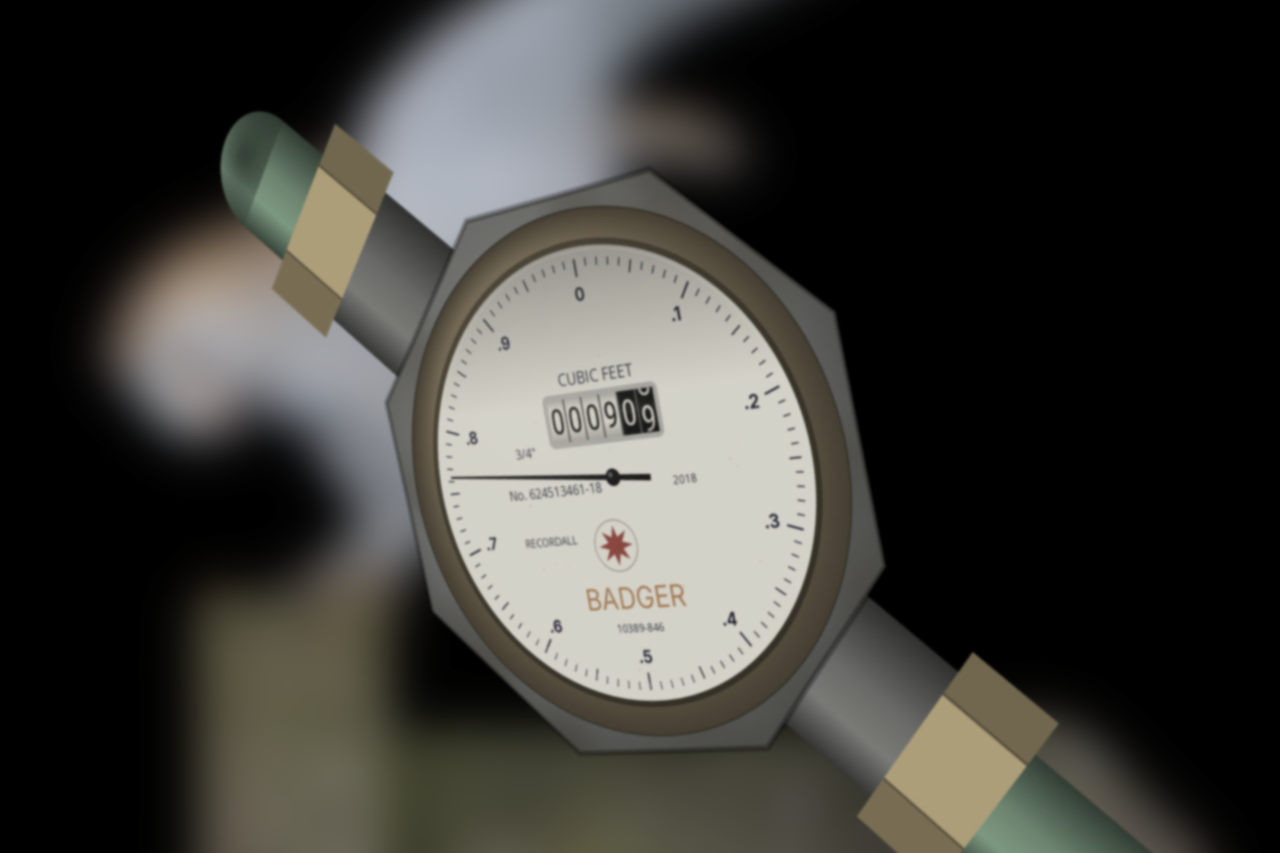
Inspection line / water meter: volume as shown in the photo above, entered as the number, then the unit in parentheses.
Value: 908.76 (ft³)
